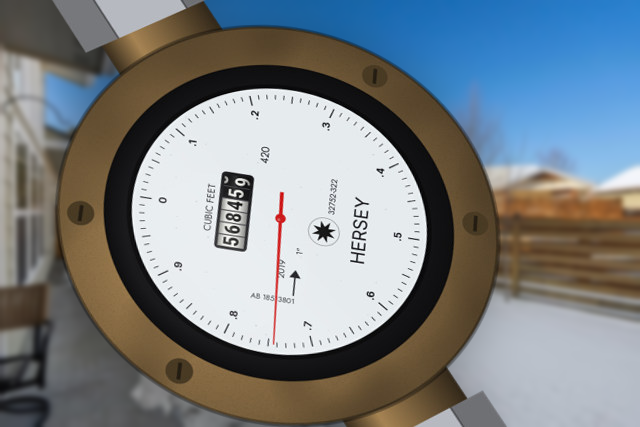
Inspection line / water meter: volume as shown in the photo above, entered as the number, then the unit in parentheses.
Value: 568458.74 (ft³)
